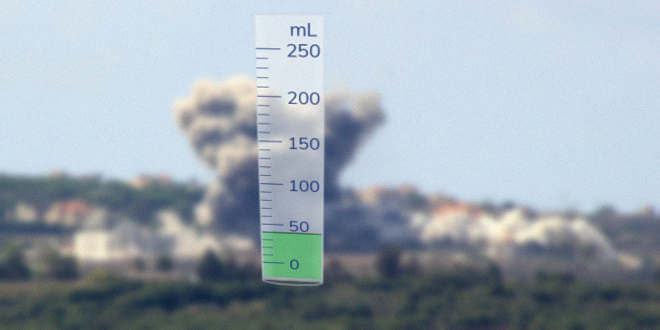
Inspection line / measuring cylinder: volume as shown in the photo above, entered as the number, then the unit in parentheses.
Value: 40 (mL)
